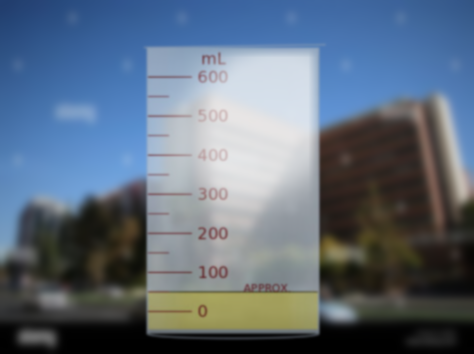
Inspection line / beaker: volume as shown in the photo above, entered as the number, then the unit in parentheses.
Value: 50 (mL)
